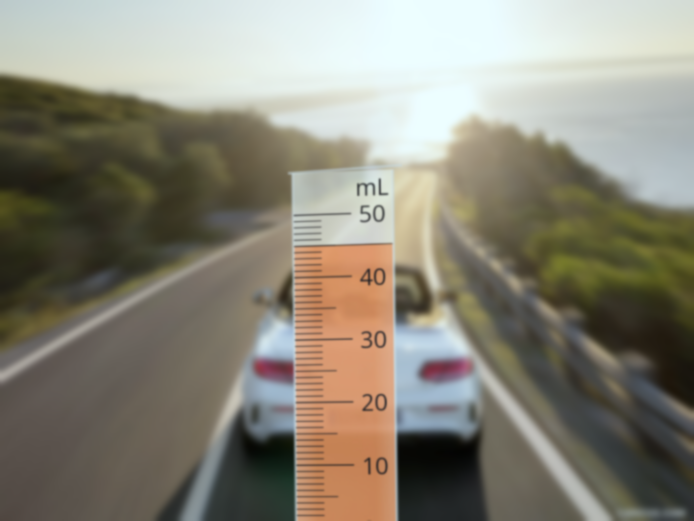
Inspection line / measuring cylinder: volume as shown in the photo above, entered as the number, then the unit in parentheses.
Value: 45 (mL)
